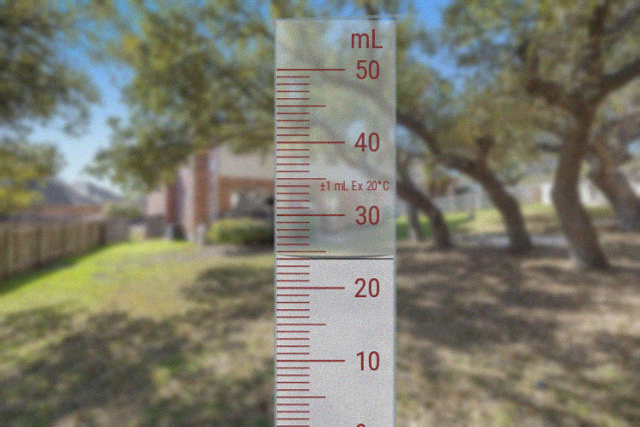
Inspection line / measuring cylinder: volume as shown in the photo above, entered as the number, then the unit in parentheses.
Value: 24 (mL)
